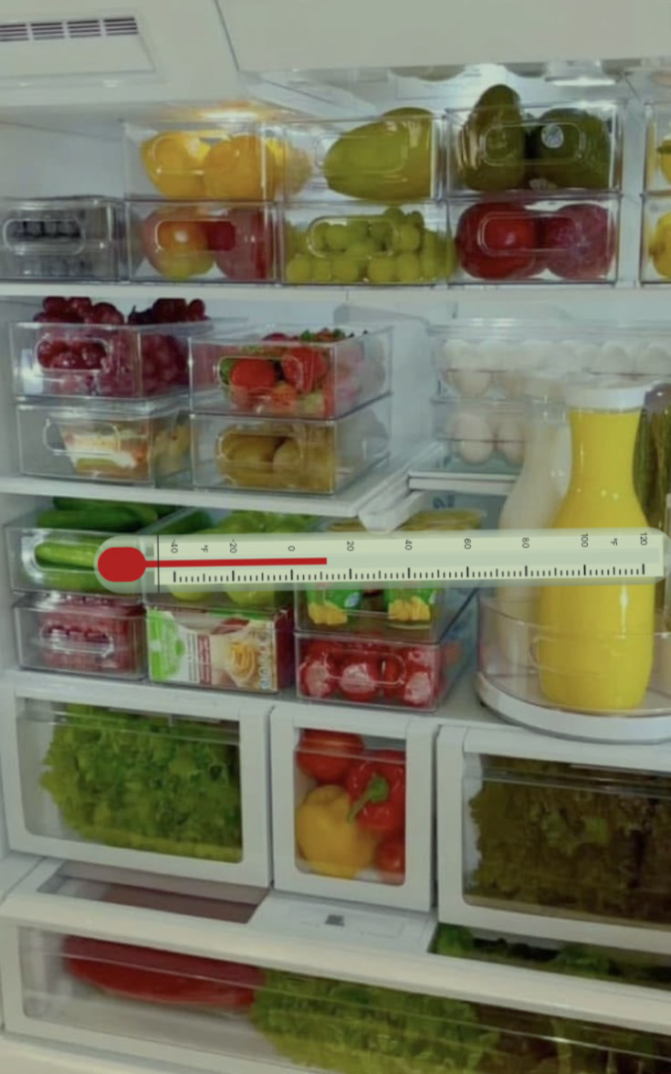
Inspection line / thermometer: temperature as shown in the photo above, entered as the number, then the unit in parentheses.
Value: 12 (°F)
